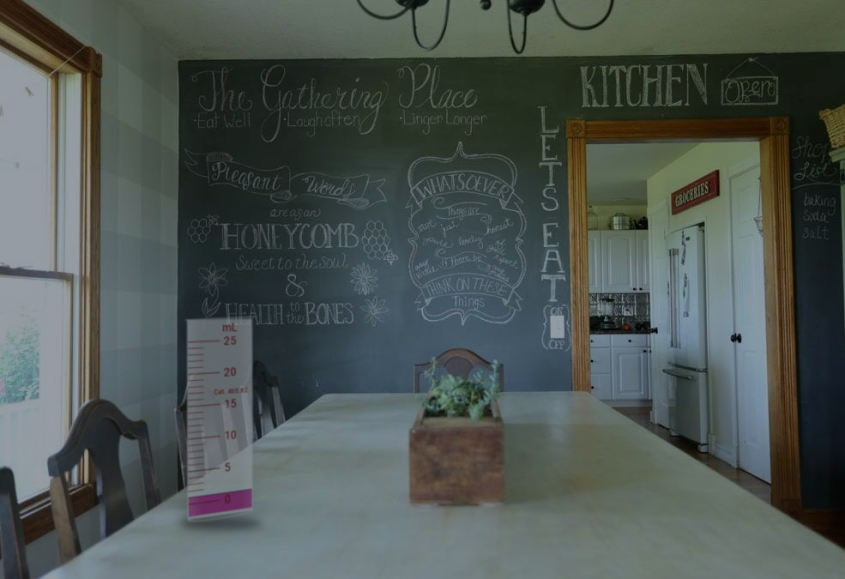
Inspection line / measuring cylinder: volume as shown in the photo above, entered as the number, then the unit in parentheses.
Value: 1 (mL)
